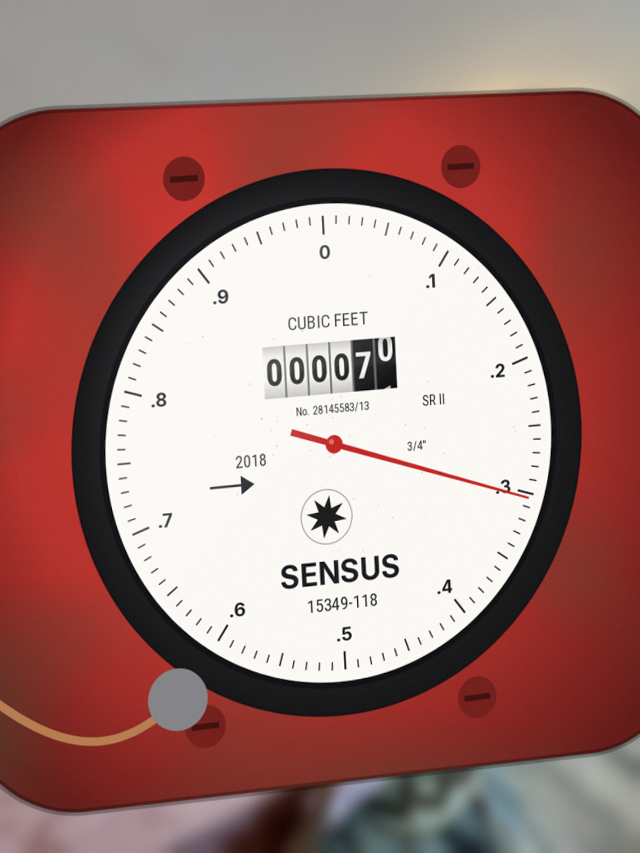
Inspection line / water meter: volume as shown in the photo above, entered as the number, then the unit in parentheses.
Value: 70.30 (ft³)
